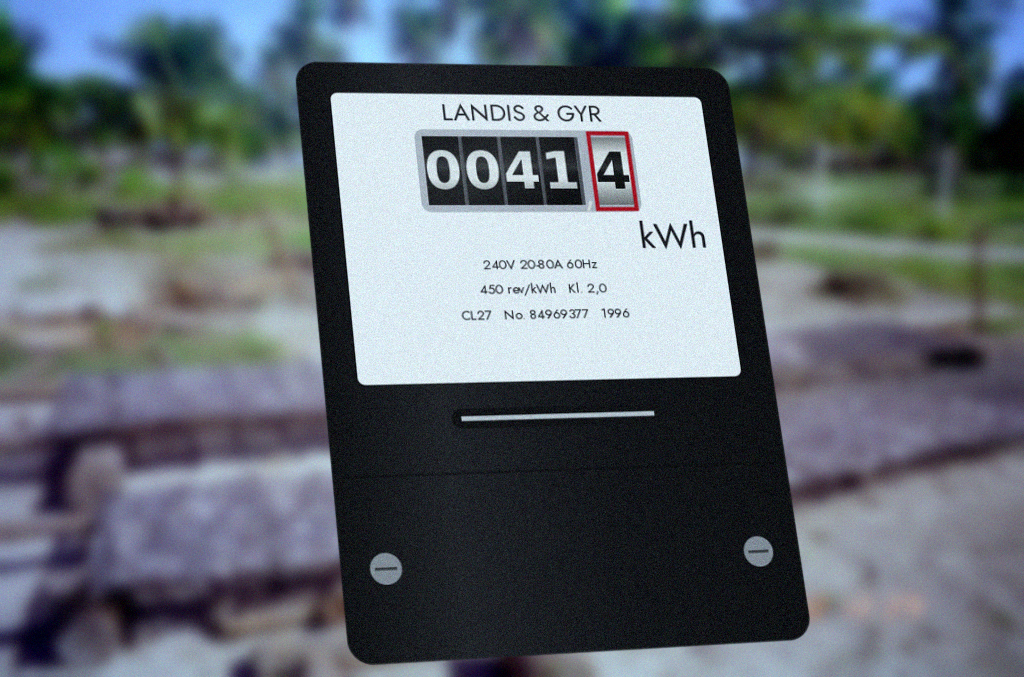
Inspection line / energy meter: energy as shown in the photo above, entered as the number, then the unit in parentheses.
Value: 41.4 (kWh)
